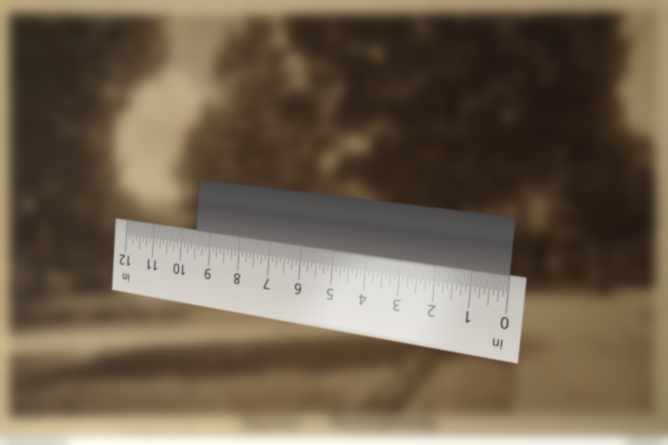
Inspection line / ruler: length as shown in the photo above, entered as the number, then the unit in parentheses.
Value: 9.5 (in)
